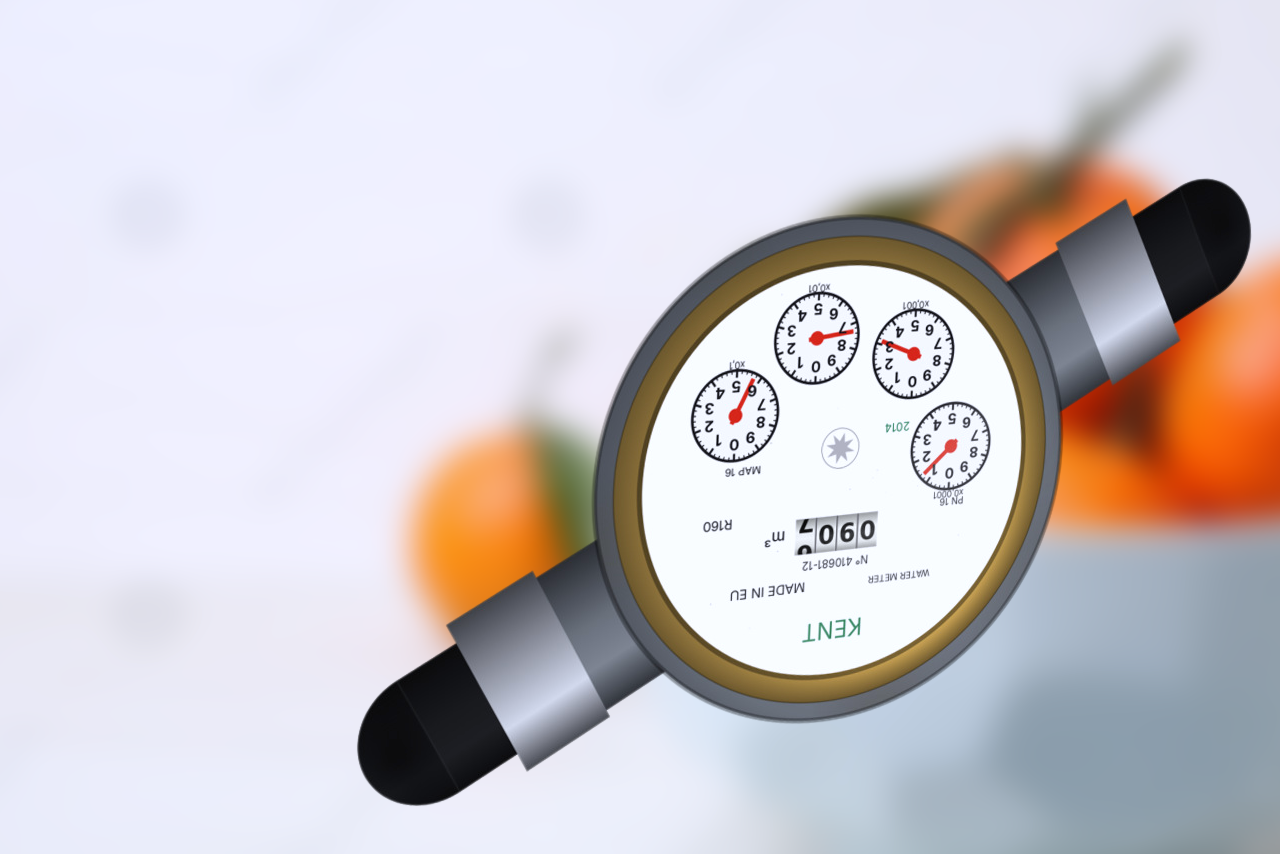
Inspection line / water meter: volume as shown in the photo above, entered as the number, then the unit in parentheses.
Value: 906.5731 (m³)
